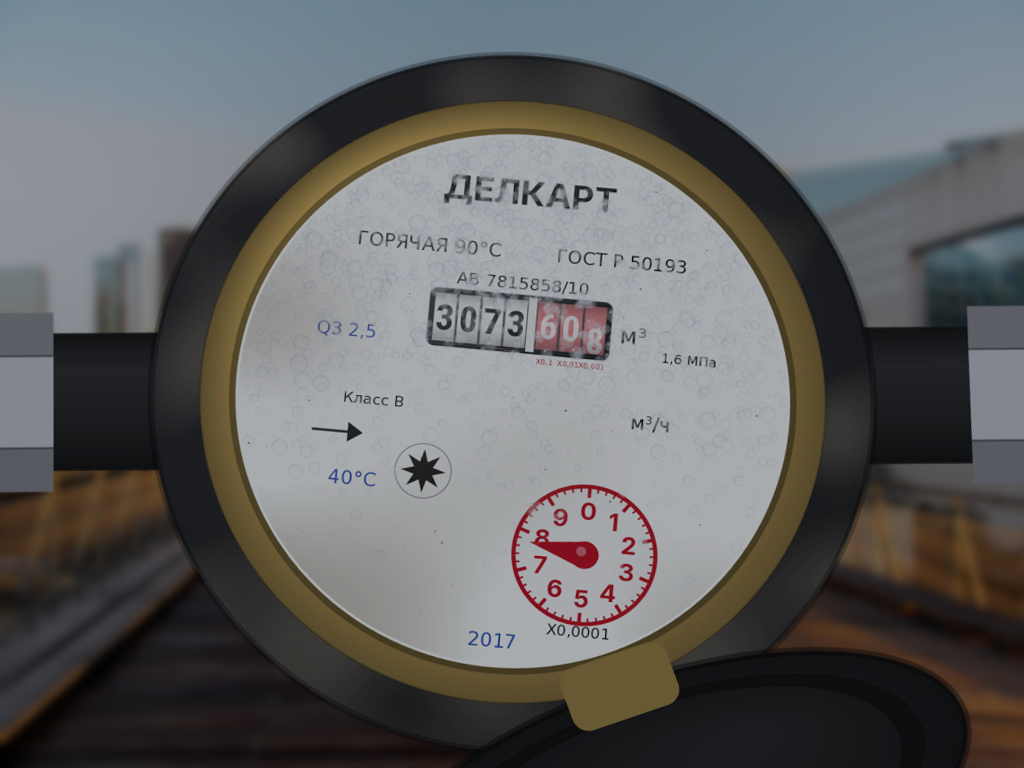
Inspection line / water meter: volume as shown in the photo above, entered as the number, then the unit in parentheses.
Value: 3073.6077 (m³)
